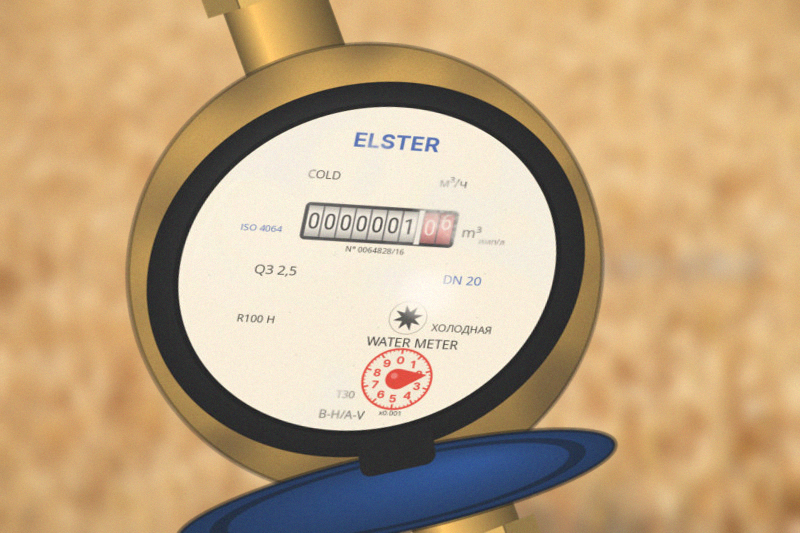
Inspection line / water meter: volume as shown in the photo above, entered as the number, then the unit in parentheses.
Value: 1.062 (m³)
